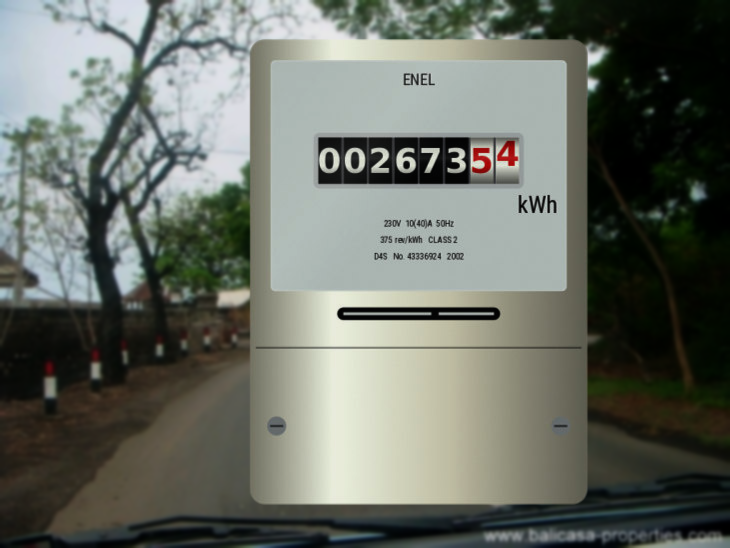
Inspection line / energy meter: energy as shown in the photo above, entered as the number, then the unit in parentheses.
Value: 2673.54 (kWh)
